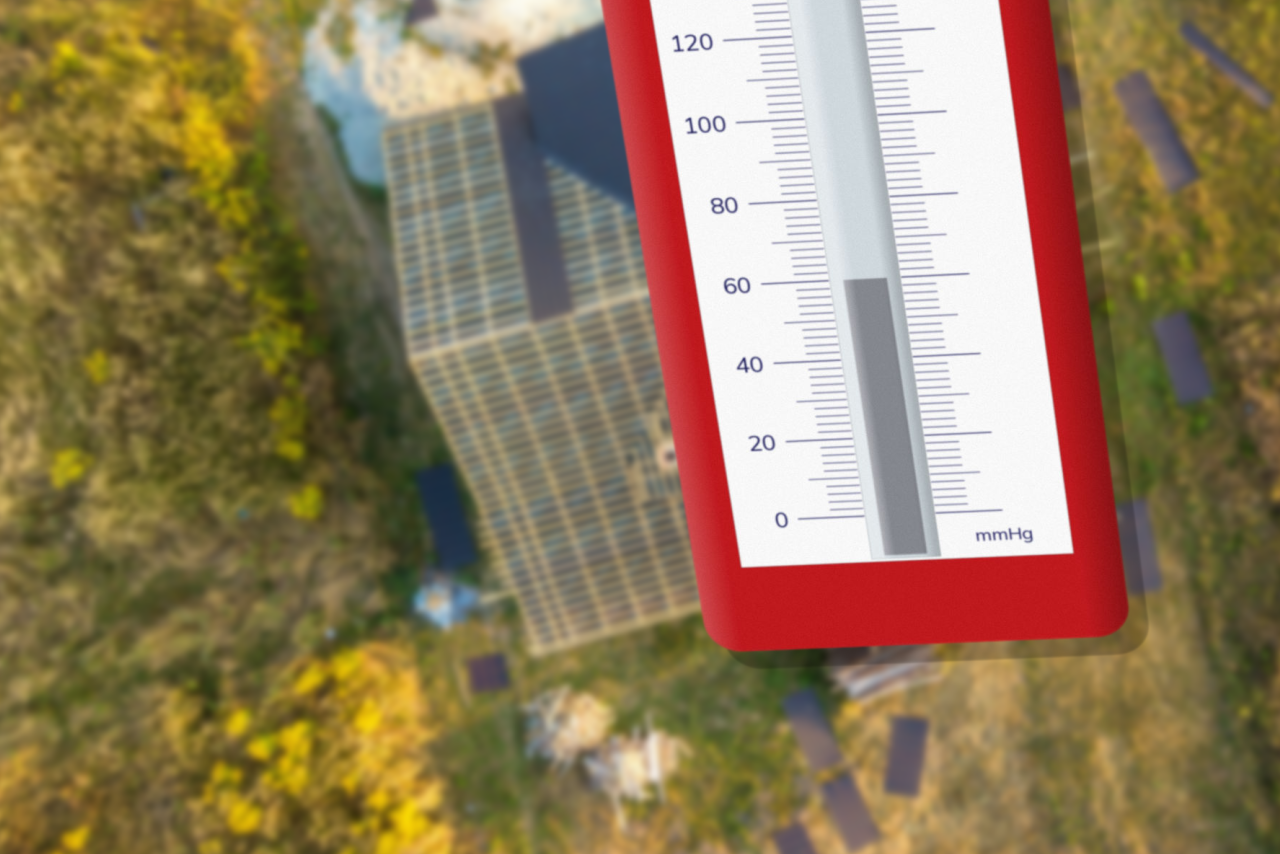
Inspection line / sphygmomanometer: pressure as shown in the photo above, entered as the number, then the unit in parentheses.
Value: 60 (mmHg)
